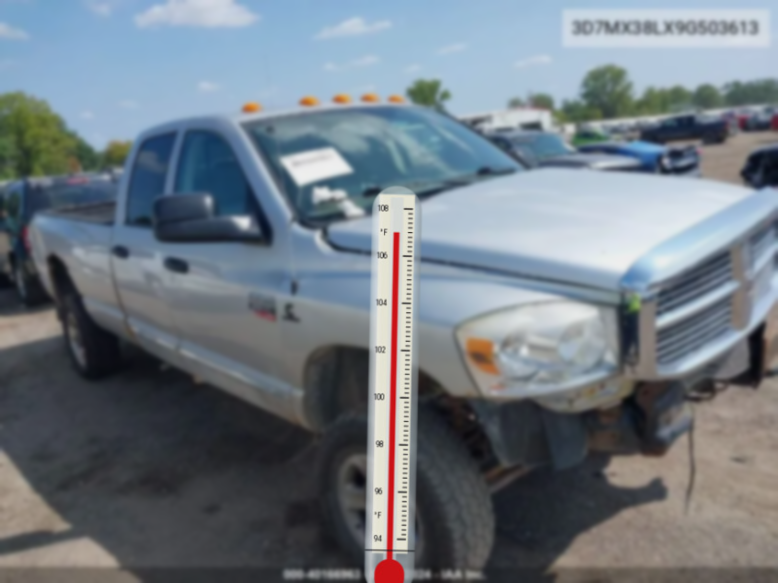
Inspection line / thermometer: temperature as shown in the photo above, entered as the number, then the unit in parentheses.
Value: 107 (°F)
